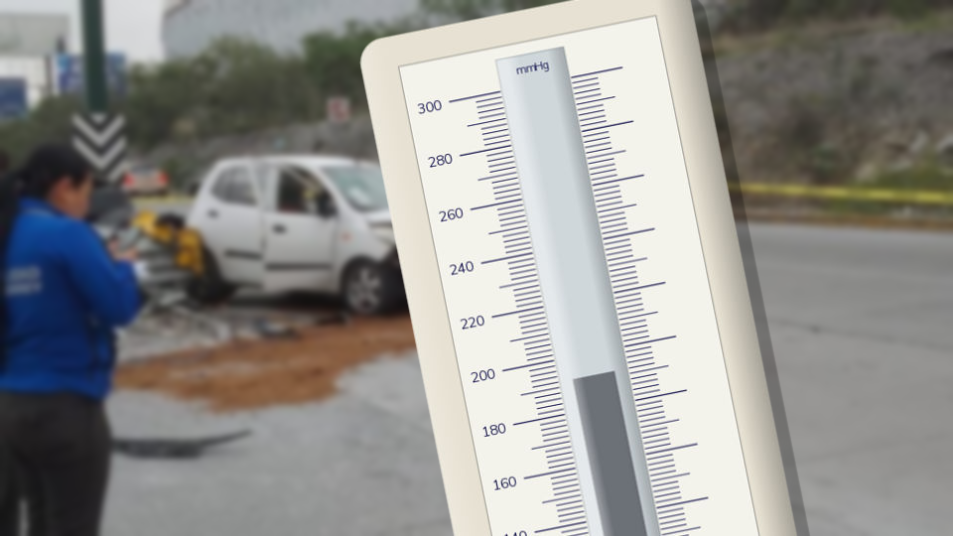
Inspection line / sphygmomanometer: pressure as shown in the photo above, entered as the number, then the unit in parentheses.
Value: 192 (mmHg)
